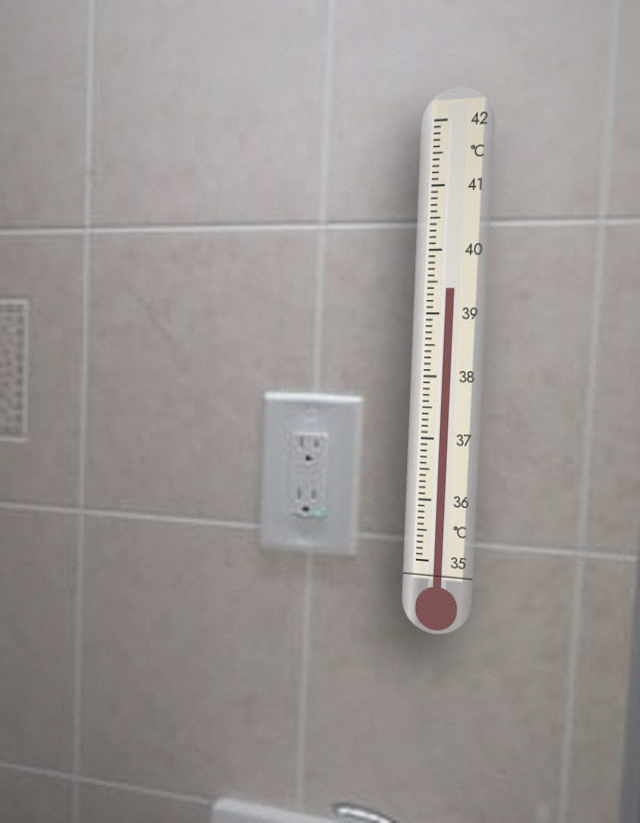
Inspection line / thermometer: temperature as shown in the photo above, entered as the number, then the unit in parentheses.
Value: 39.4 (°C)
